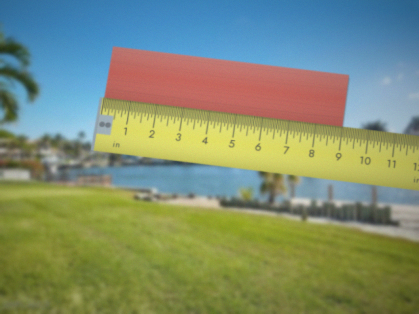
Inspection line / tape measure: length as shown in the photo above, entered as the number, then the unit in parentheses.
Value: 9 (in)
